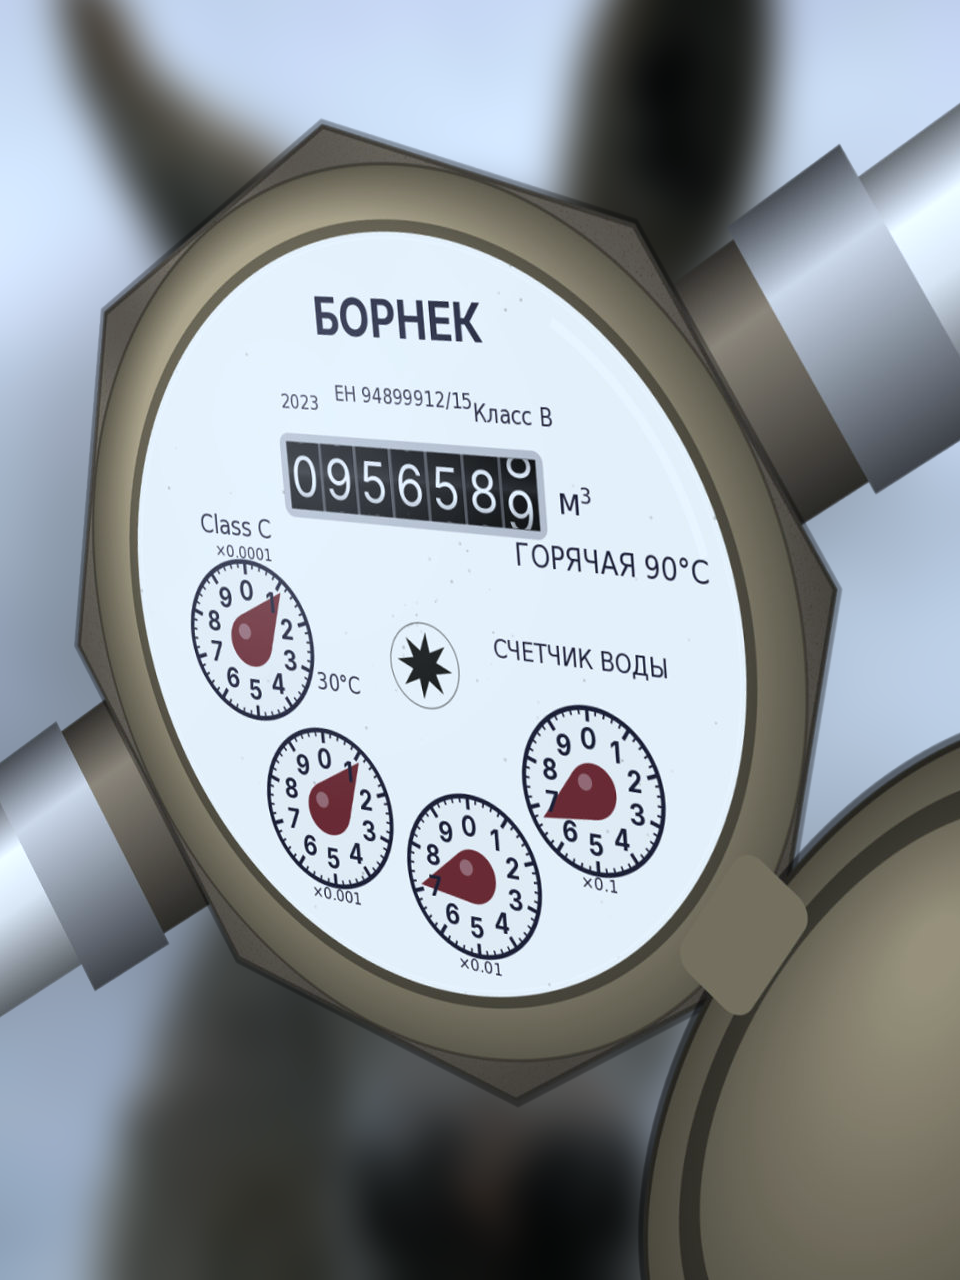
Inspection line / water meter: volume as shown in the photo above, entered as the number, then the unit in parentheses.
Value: 956588.6711 (m³)
